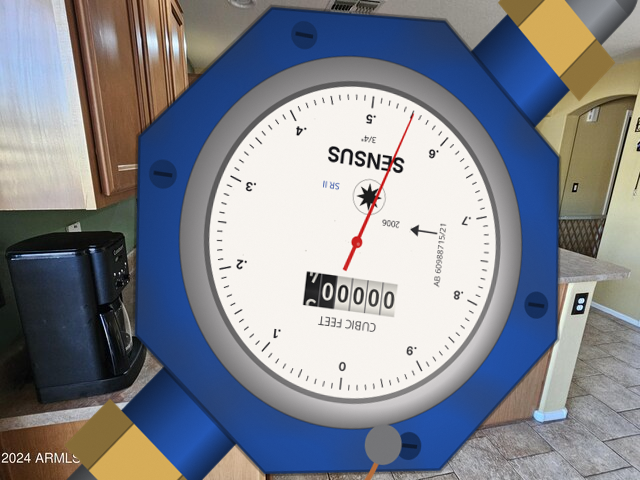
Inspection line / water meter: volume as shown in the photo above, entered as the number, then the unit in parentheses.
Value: 3.55 (ft³)
